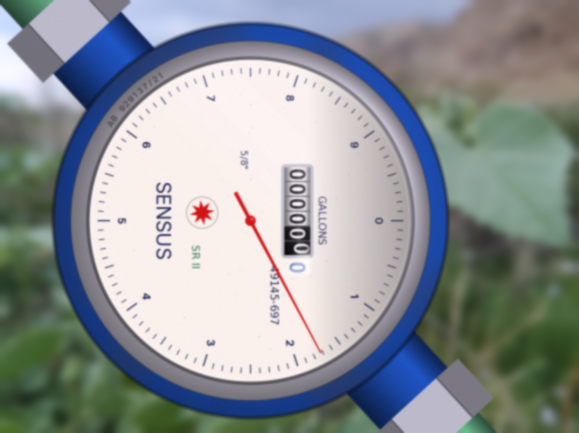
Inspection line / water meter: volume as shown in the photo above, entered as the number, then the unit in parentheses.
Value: 1.7 (gal)
